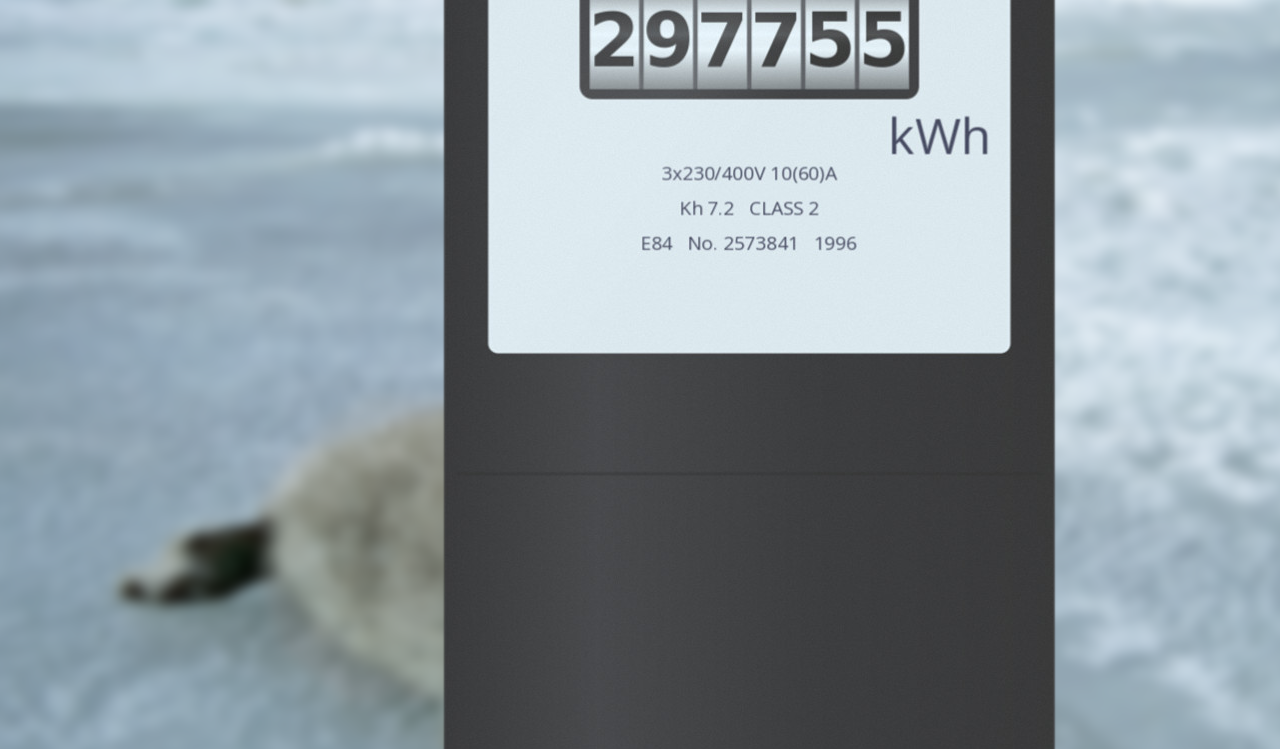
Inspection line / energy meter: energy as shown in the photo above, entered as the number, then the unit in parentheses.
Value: 297755 (kWh)
